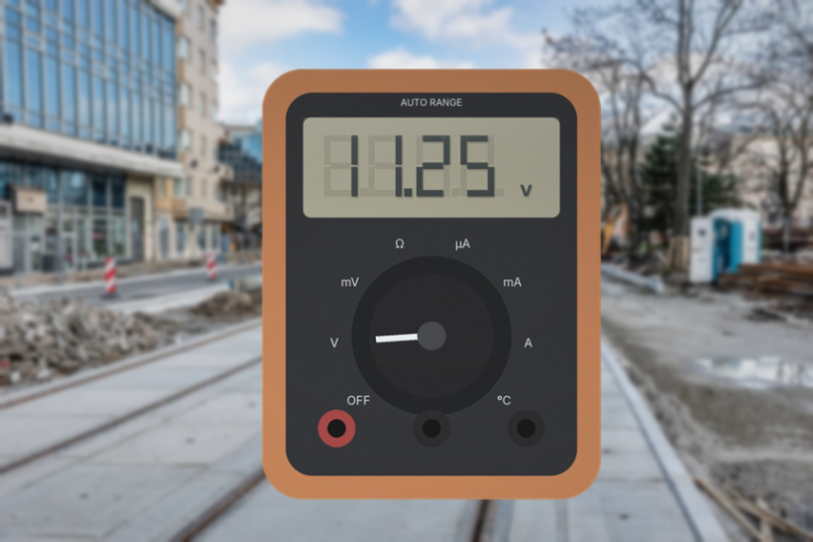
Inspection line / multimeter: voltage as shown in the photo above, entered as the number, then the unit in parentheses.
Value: 11.25 (V)
